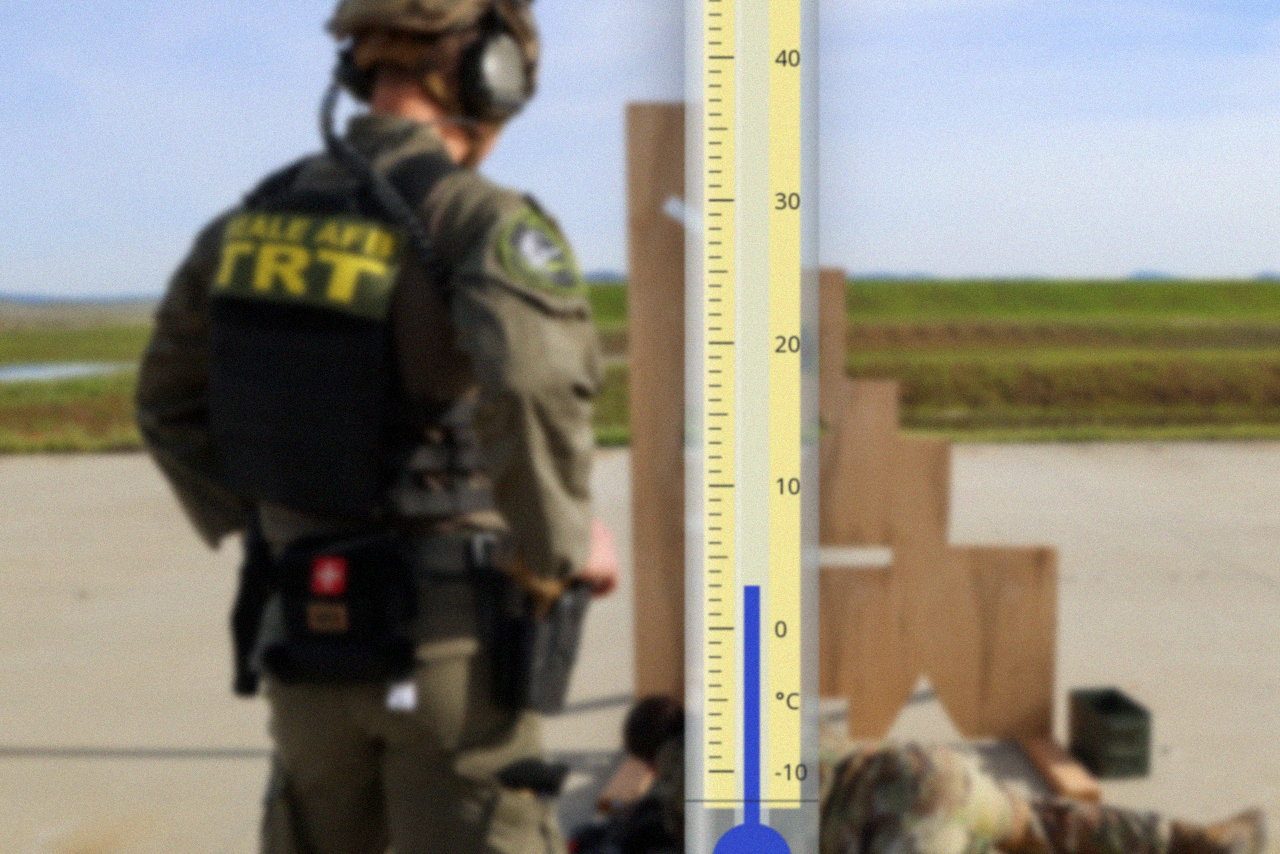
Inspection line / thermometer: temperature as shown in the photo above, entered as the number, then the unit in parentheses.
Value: 3 (°C)
